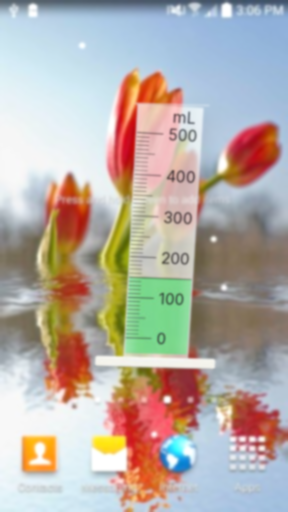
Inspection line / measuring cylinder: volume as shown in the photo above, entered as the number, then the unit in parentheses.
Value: 150 (mL)
